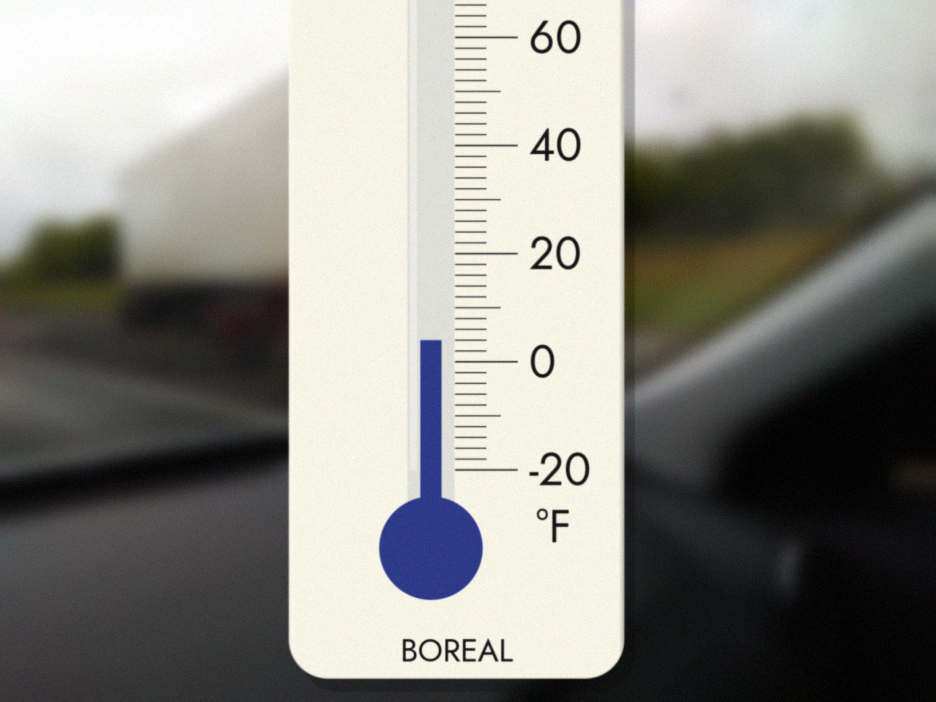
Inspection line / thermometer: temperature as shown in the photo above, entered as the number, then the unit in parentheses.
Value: 4 (°F)
